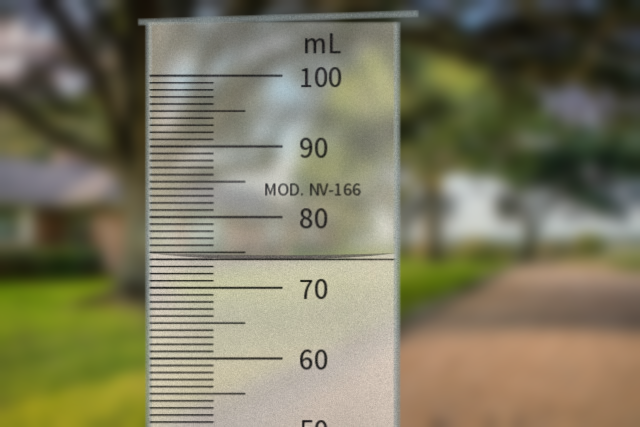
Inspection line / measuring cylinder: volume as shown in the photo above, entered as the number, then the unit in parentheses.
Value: 74 (mL)
